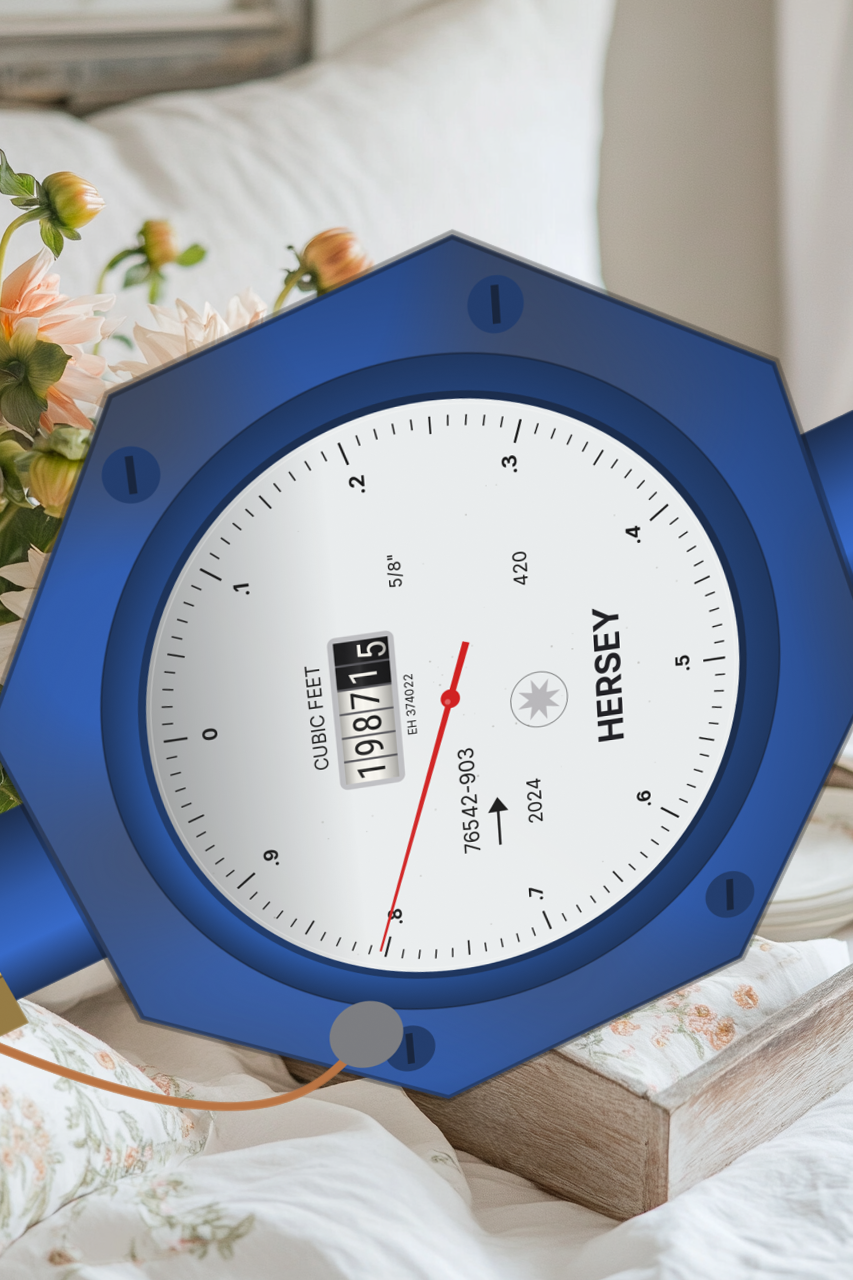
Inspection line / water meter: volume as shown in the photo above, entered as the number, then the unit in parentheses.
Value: 198714.80 (ft³)
